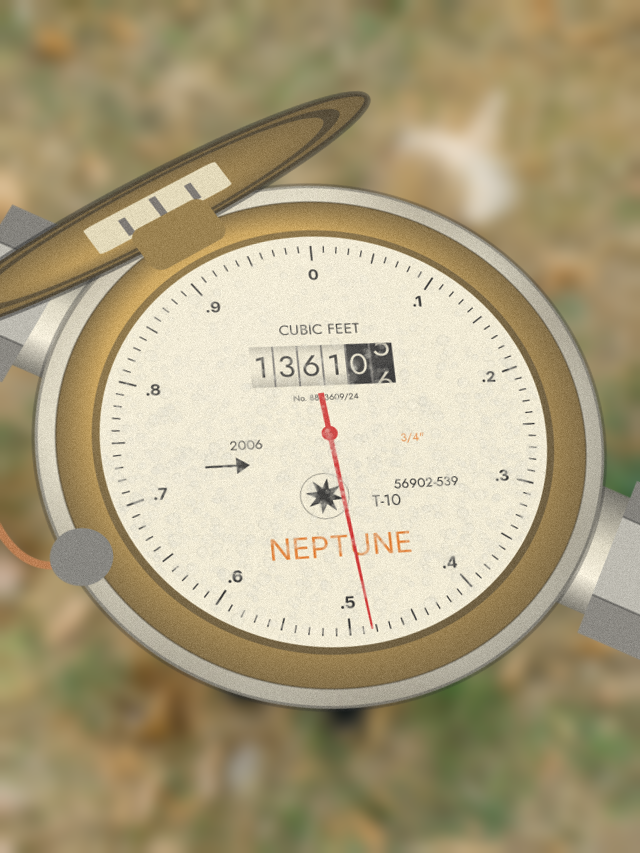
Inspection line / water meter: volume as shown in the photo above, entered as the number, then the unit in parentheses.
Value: 136105.48 (ft³)
